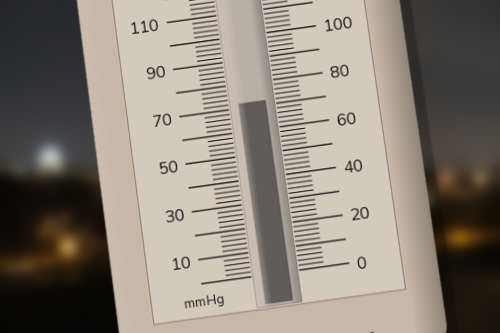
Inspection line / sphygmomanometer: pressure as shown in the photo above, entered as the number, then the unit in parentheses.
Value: 72 (mmHg)
